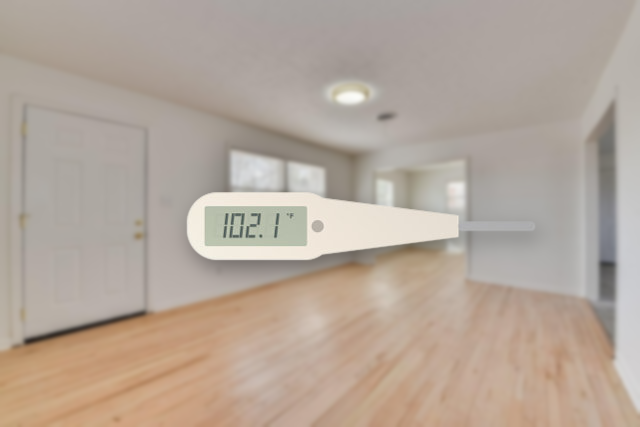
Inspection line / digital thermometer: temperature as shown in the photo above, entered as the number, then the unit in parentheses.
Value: 102.1 (°F)
